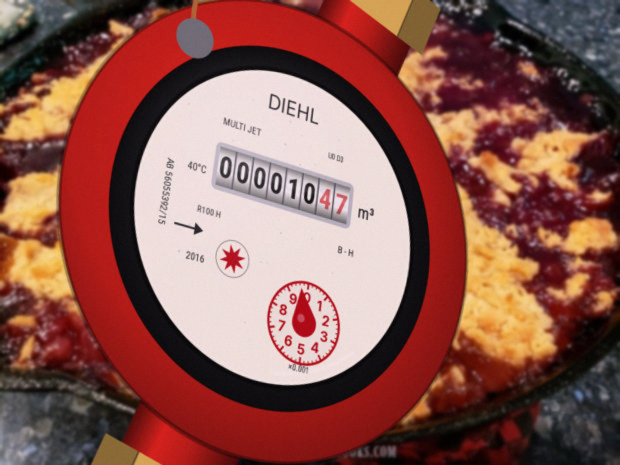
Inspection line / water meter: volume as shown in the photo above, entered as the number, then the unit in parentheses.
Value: 10.469 (m³)
